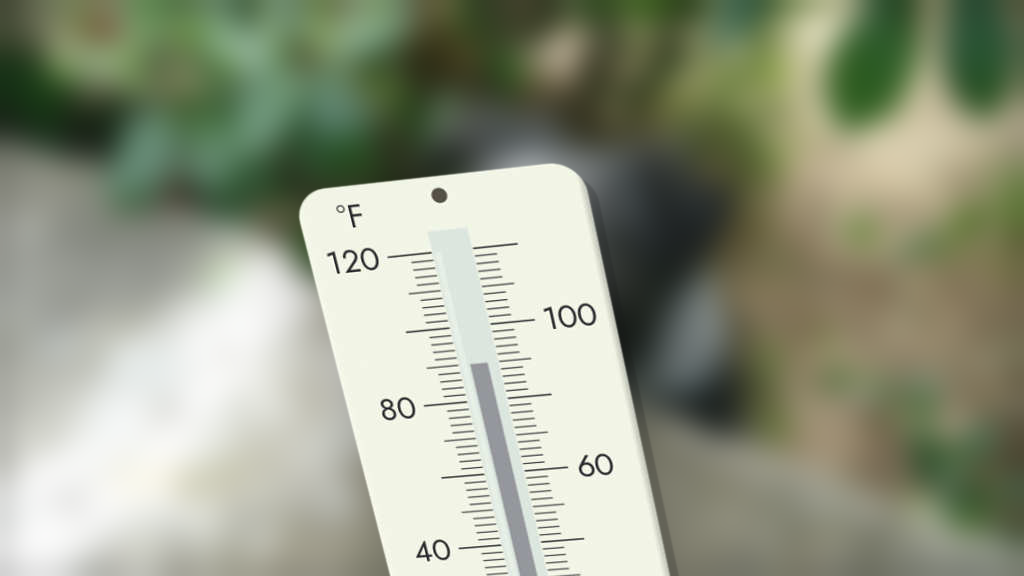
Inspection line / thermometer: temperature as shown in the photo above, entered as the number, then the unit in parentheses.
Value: 90 (°F)
